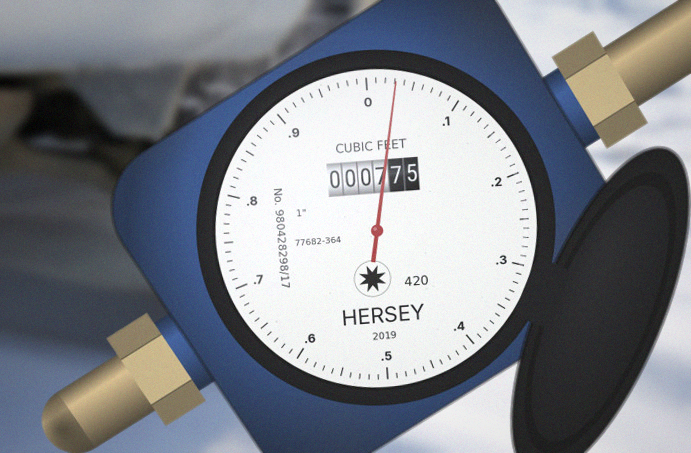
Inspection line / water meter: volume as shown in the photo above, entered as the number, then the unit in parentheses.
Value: 775.03 (ft³)
